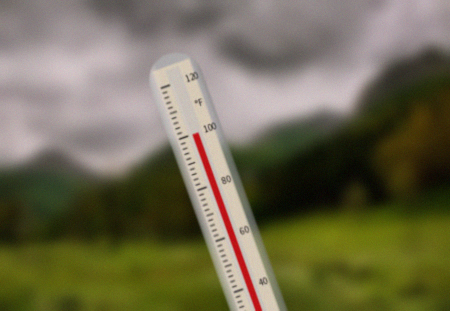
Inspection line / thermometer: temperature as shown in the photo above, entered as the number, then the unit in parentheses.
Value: 100 (°F)
